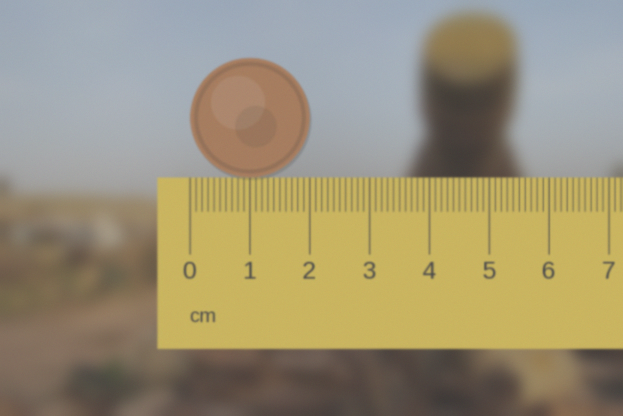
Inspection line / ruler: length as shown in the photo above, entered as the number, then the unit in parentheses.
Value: 2 (cm)
